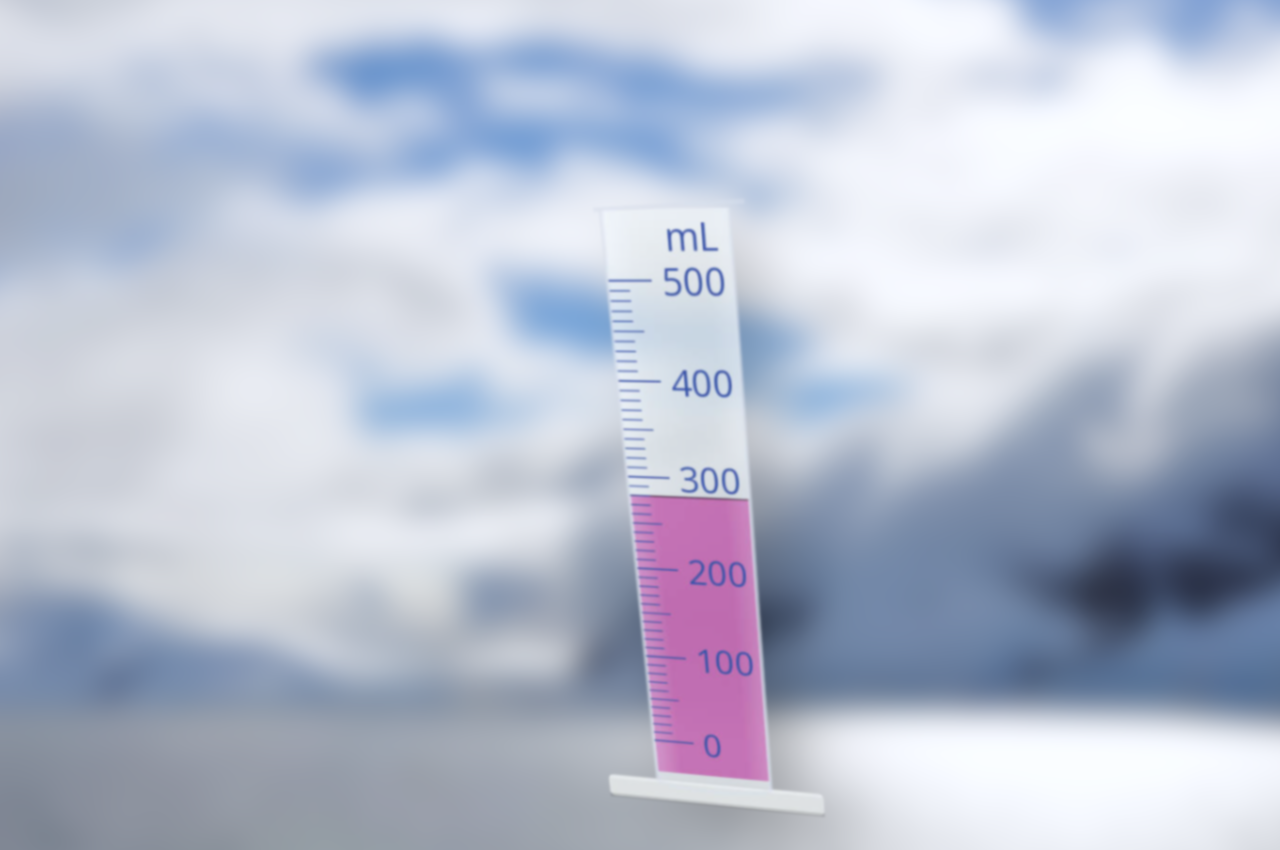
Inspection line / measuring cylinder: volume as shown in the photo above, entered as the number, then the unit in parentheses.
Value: 280 (mL)
